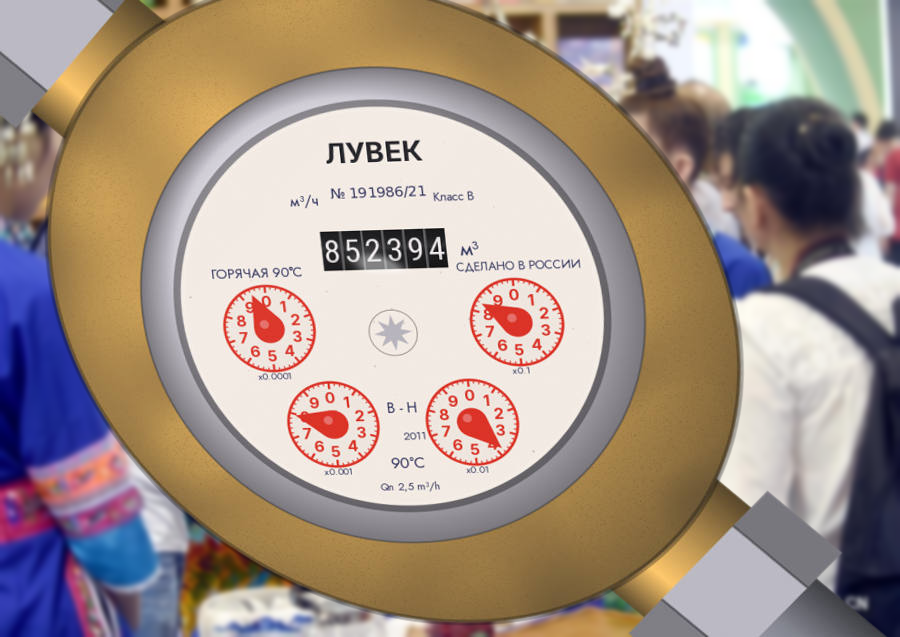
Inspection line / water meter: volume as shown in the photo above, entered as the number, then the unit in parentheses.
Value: 852394.8379 (m³)
